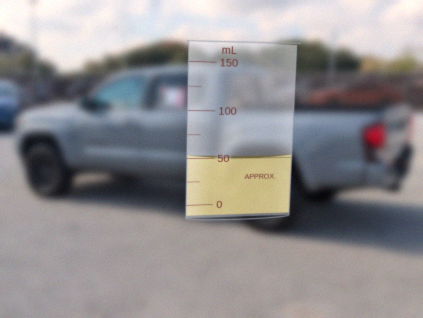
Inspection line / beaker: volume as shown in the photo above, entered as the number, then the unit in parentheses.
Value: 50 (mL)
